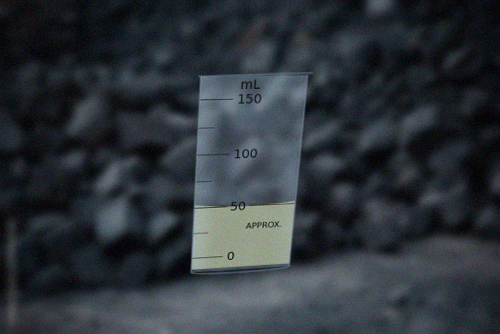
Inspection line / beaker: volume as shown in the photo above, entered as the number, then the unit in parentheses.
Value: 50 (mL)
